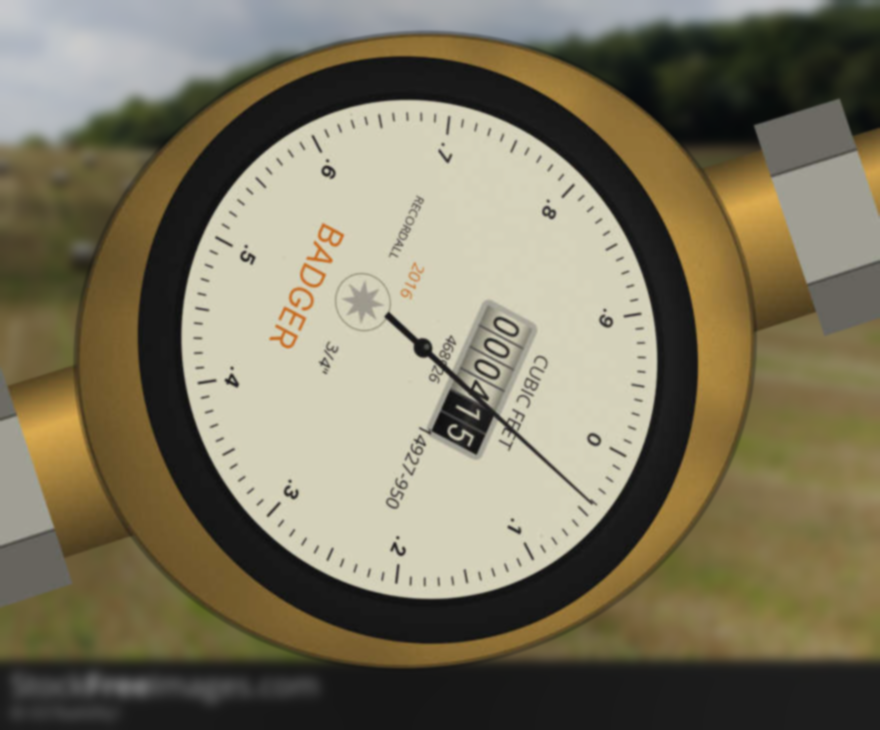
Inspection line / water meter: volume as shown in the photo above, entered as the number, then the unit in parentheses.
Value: 415.04 (ft³)
